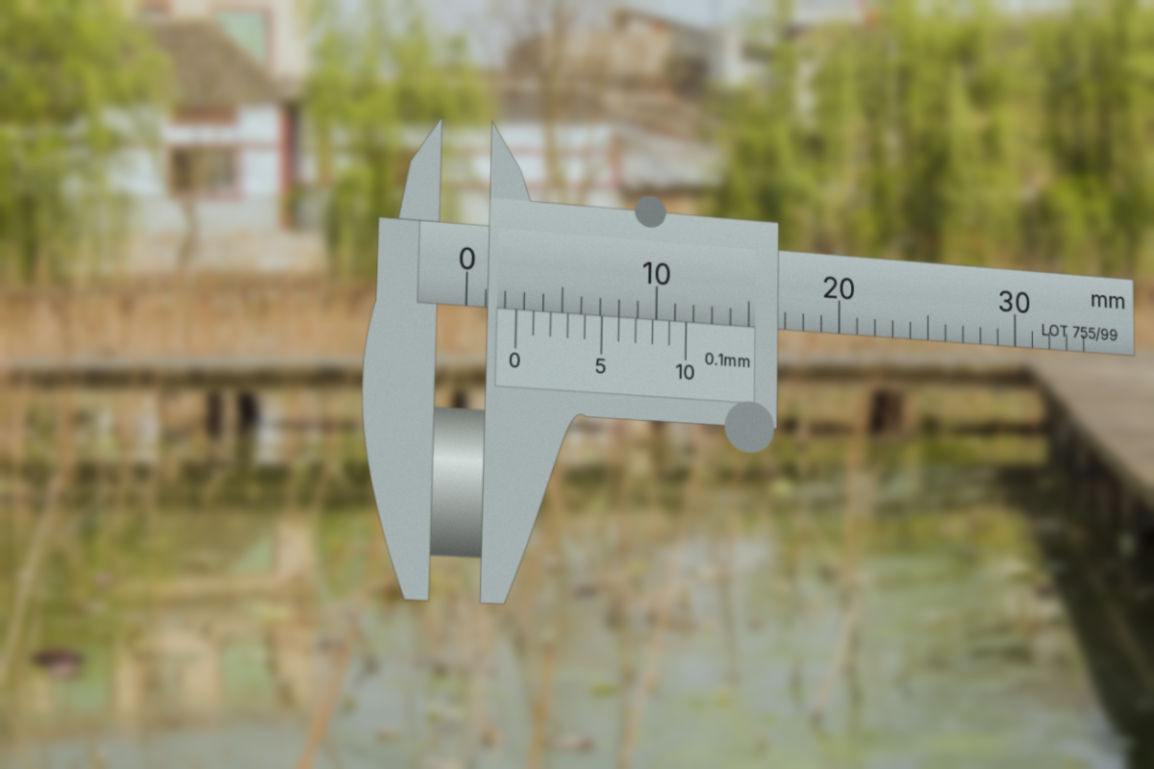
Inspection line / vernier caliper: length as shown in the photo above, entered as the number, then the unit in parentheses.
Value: 2.6 (mm)
